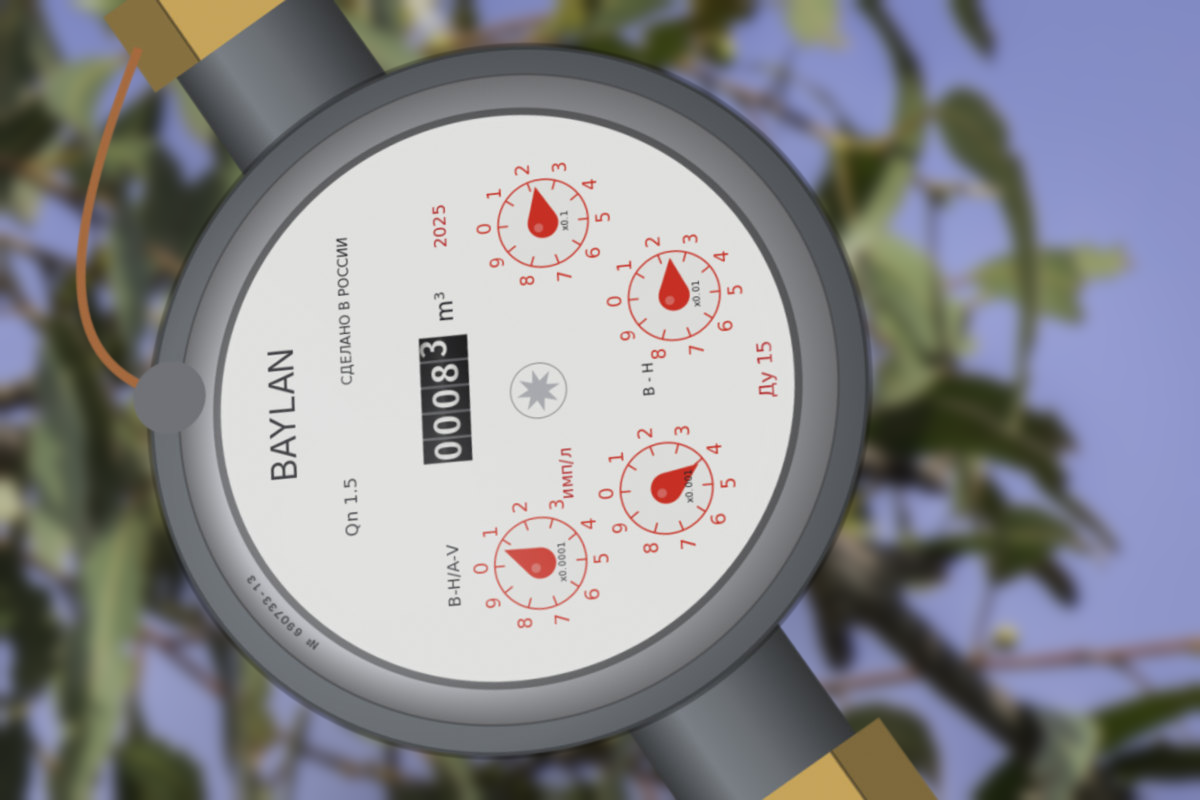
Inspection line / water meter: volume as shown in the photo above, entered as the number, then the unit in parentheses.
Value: 83.2240 (m³)
